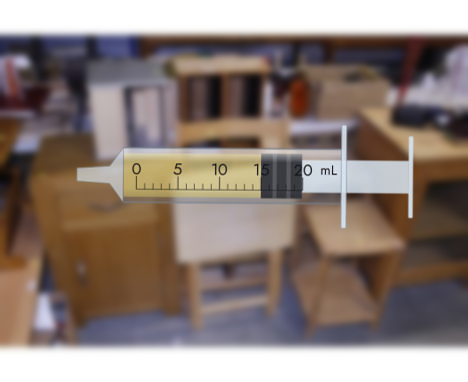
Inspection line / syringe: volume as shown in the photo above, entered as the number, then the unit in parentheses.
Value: 15 (mL)
